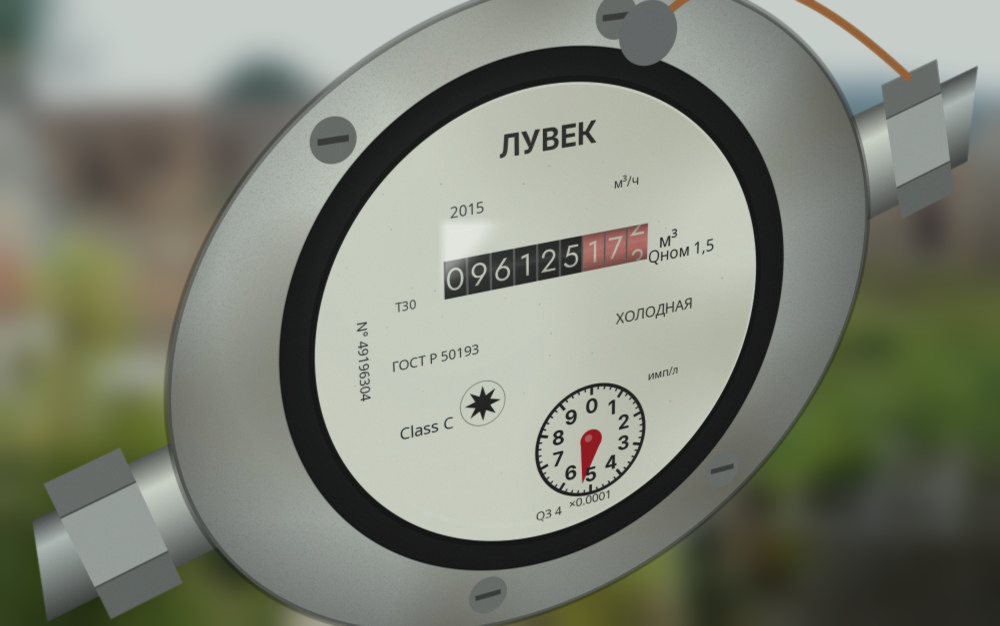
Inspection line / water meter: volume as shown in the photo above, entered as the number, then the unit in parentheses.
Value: 96125.1725 (m³)
